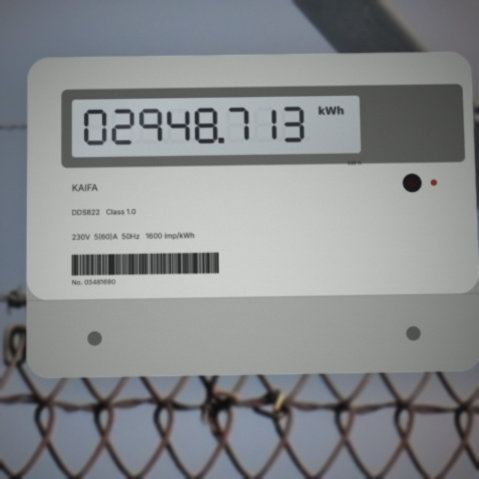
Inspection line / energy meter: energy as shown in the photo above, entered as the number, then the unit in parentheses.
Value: 2948.713 (kWh)
